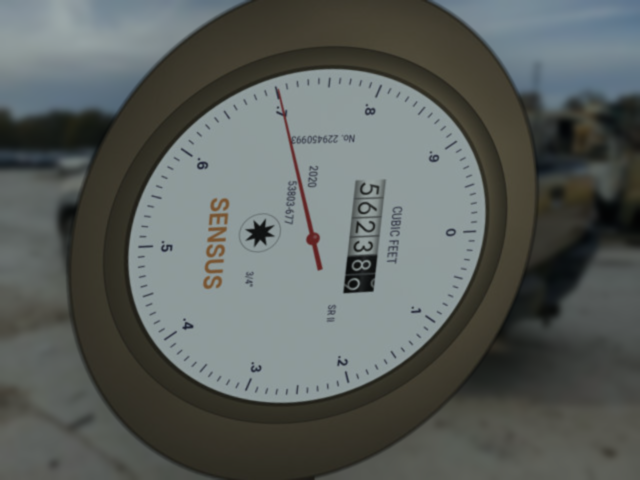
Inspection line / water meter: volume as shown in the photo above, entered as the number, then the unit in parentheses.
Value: 562388.70 (ft³)
